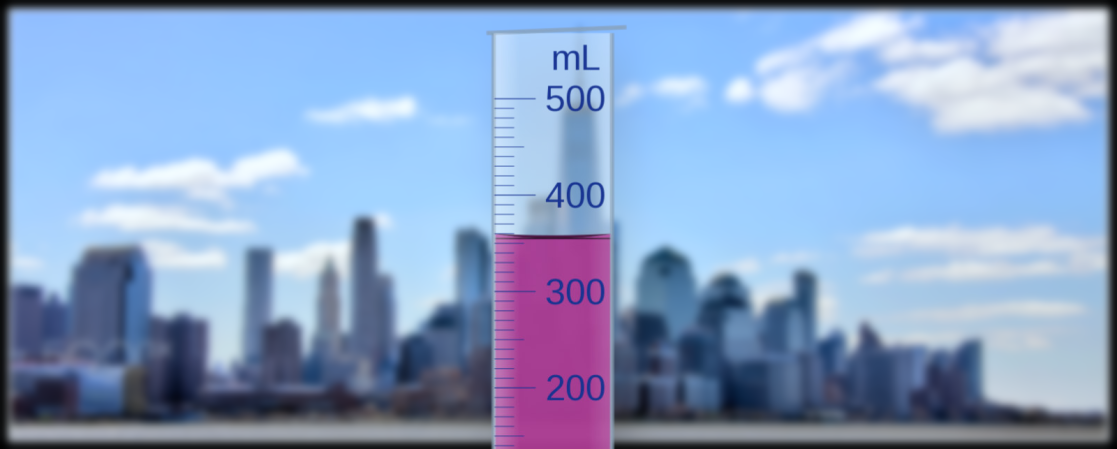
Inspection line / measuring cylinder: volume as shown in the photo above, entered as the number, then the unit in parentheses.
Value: 355 (mL)
